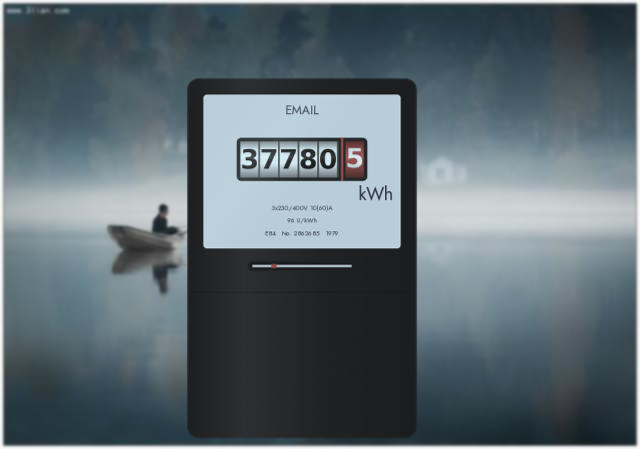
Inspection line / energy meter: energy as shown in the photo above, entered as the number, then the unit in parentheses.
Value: 37780.5 (kWh)
